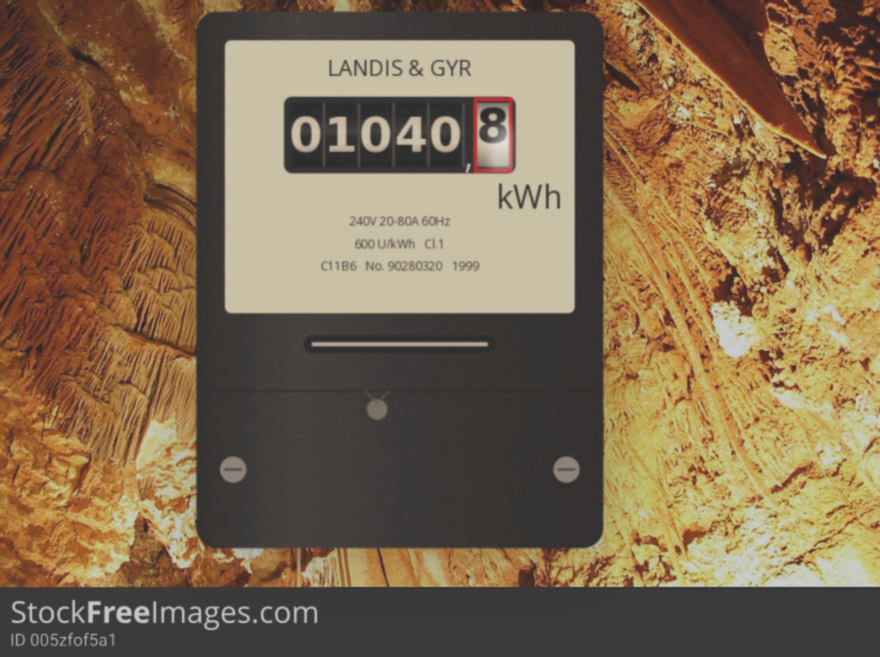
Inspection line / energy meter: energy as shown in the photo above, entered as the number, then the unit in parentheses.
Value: 1040.8 (kWh)
